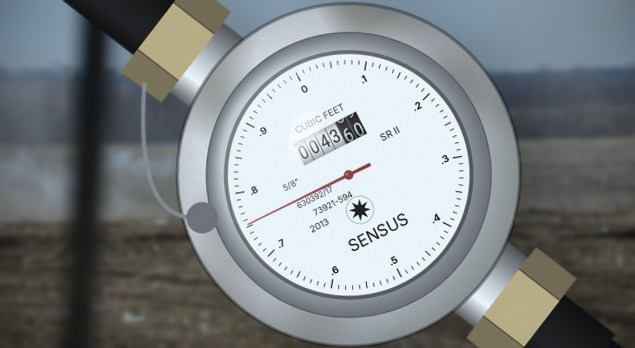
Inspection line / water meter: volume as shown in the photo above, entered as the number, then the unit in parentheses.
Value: 4359.75 (ft³)
